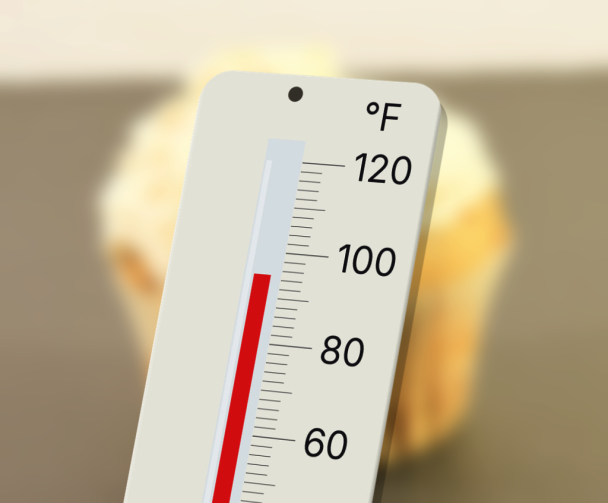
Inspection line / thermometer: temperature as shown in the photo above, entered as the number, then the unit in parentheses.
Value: 95 (°F)
